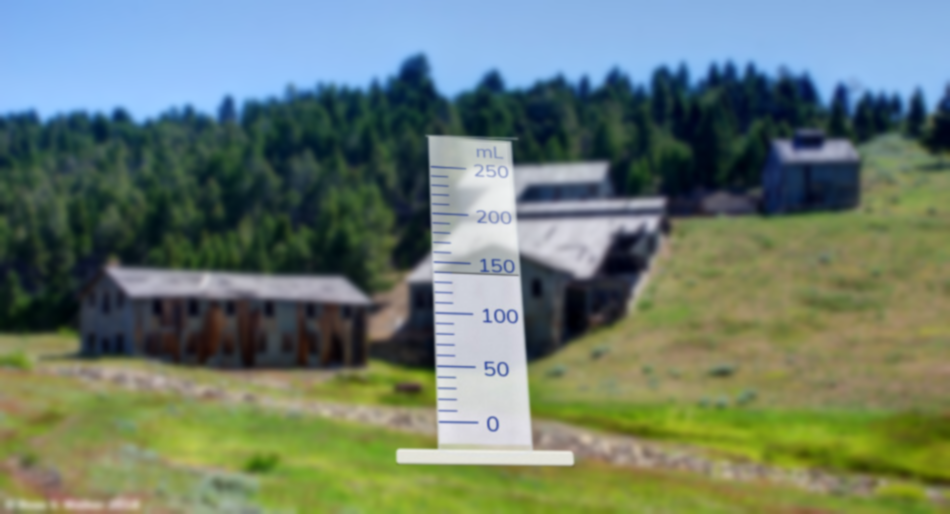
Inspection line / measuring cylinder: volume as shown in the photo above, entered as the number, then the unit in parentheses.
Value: 140 (mL)
